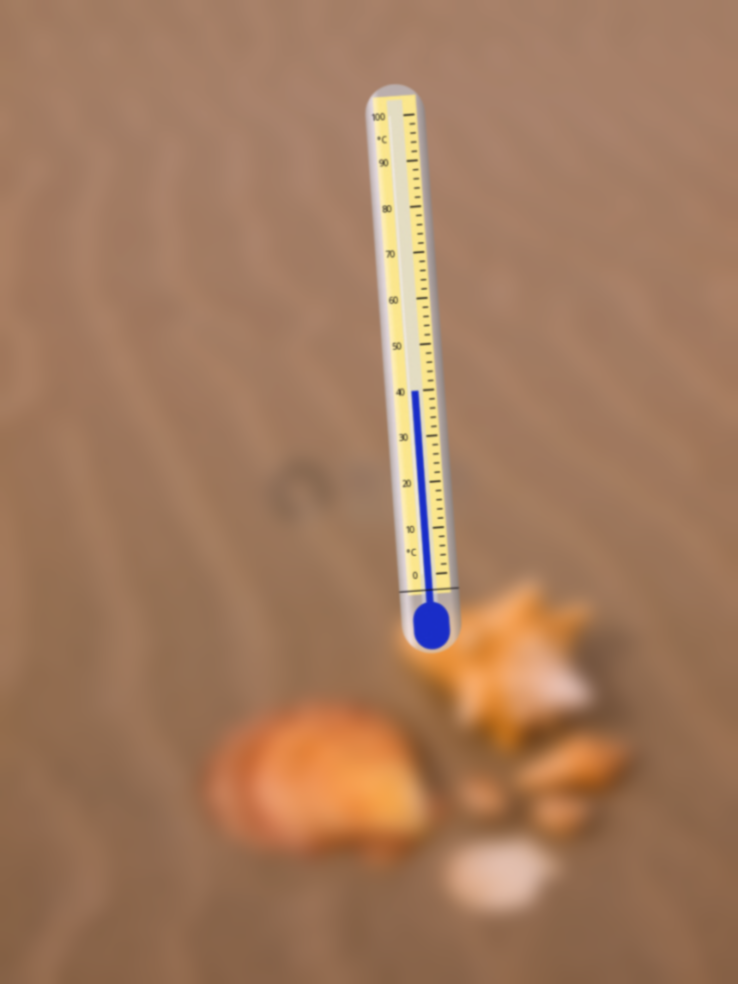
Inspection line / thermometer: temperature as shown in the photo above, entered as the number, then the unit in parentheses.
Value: 40 (°C)
